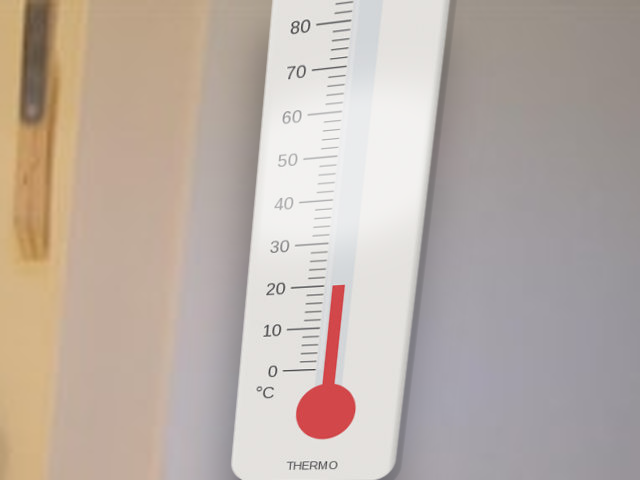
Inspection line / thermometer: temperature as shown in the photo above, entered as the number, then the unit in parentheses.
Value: 20 (°C)
